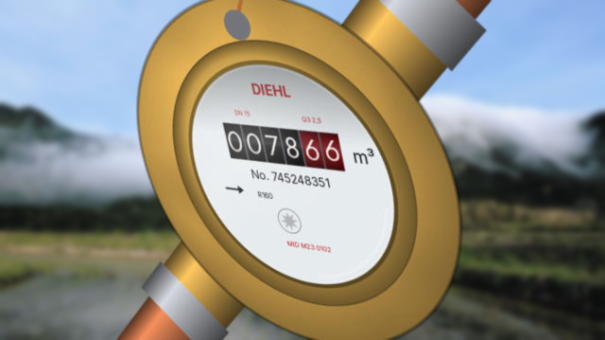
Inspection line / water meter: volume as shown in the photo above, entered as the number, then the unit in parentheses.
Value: 78.66 (m³)
